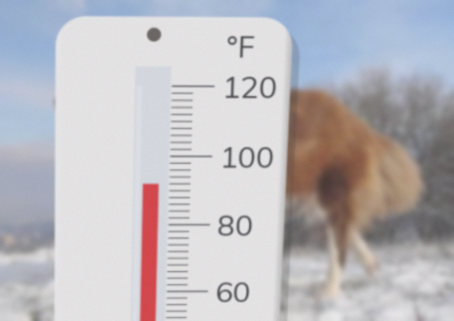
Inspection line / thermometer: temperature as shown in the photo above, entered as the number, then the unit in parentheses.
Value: 92 (°F)
